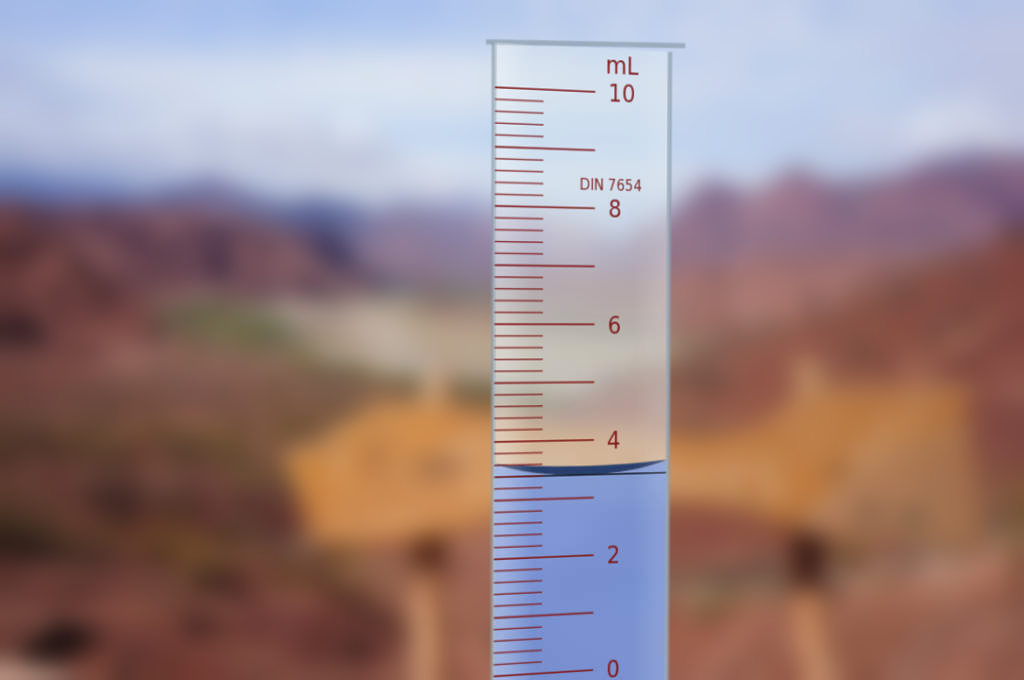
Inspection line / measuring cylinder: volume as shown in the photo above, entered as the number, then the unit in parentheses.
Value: 3.4 (mL)
